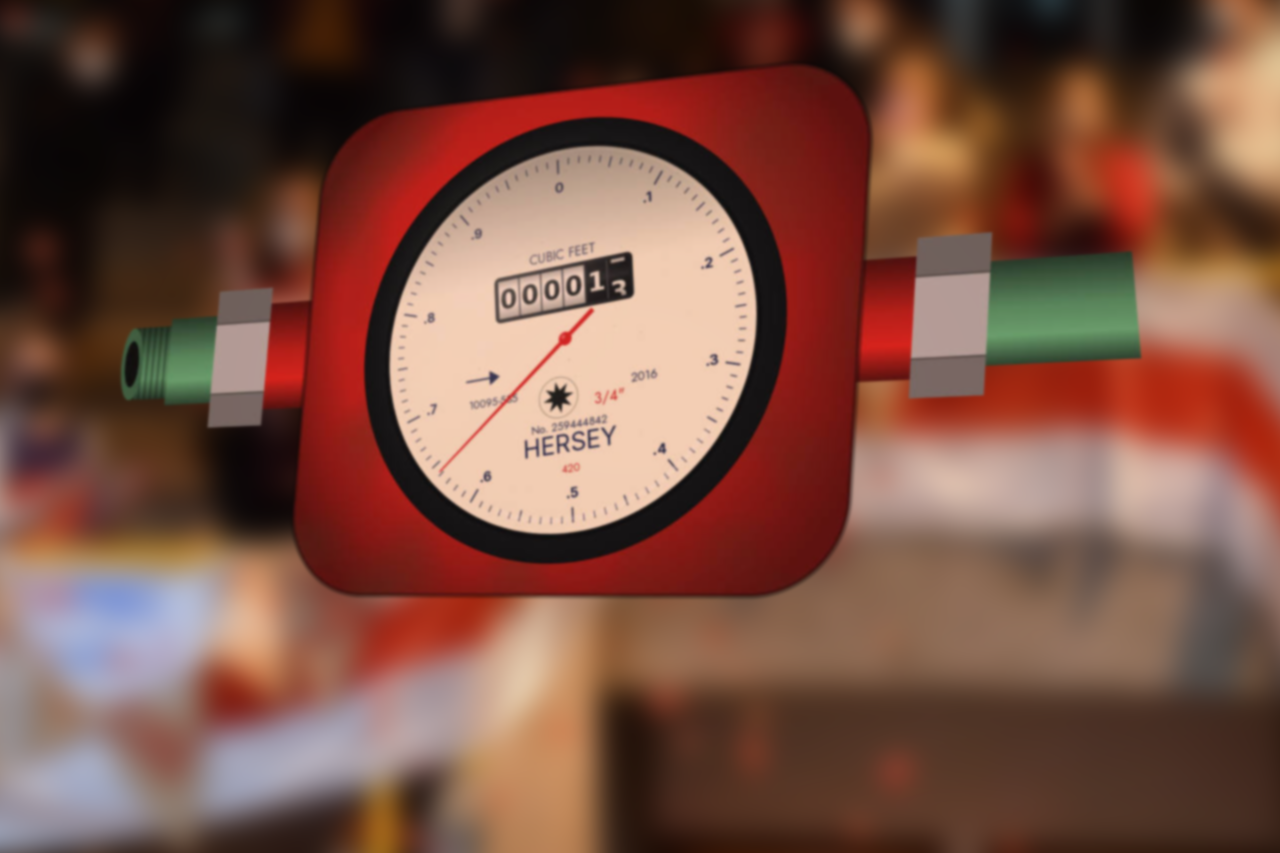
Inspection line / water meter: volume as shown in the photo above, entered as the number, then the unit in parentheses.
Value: 12.64 (ft³)
